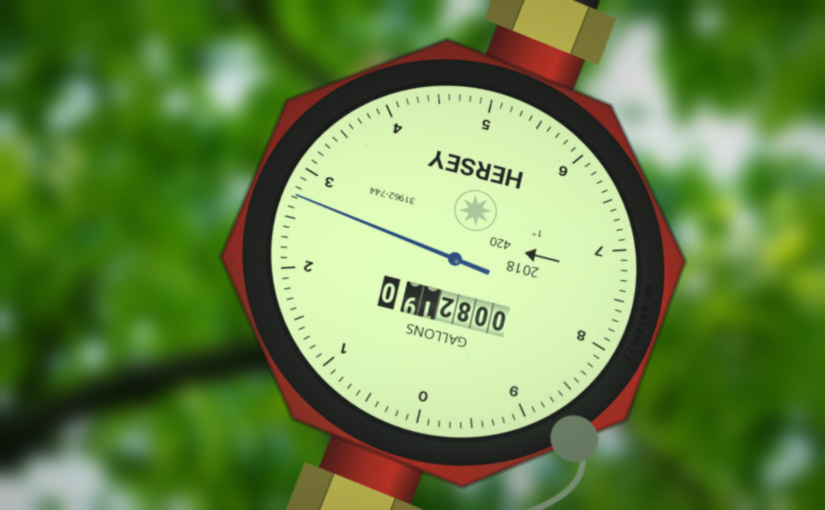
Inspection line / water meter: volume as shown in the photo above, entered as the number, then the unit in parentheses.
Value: 82192.7 (gal)
